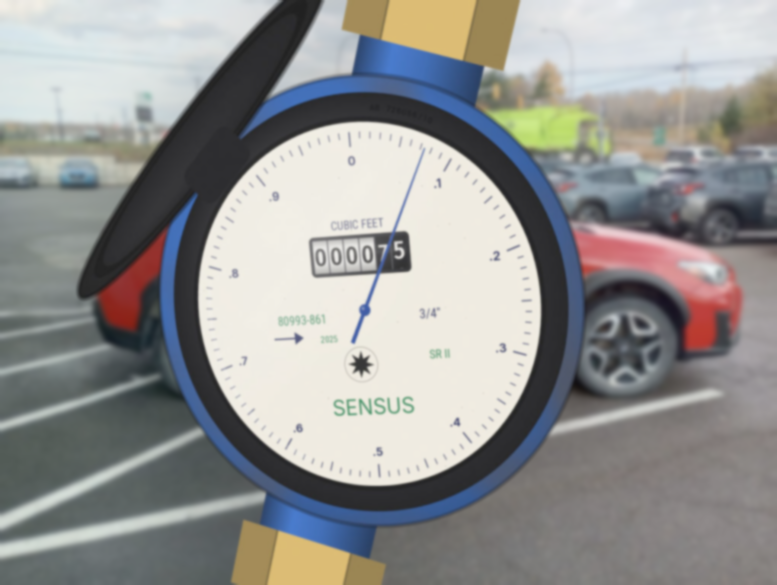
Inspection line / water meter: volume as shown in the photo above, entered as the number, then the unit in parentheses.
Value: 75.07 (ft³)
